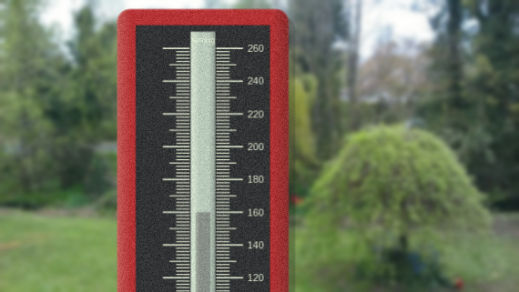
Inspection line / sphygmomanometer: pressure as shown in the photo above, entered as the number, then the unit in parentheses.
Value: 160 (mmHg)
